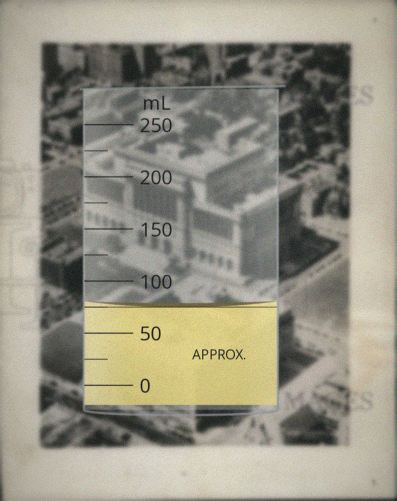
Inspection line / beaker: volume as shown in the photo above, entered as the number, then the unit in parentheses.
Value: 75 (mL)
